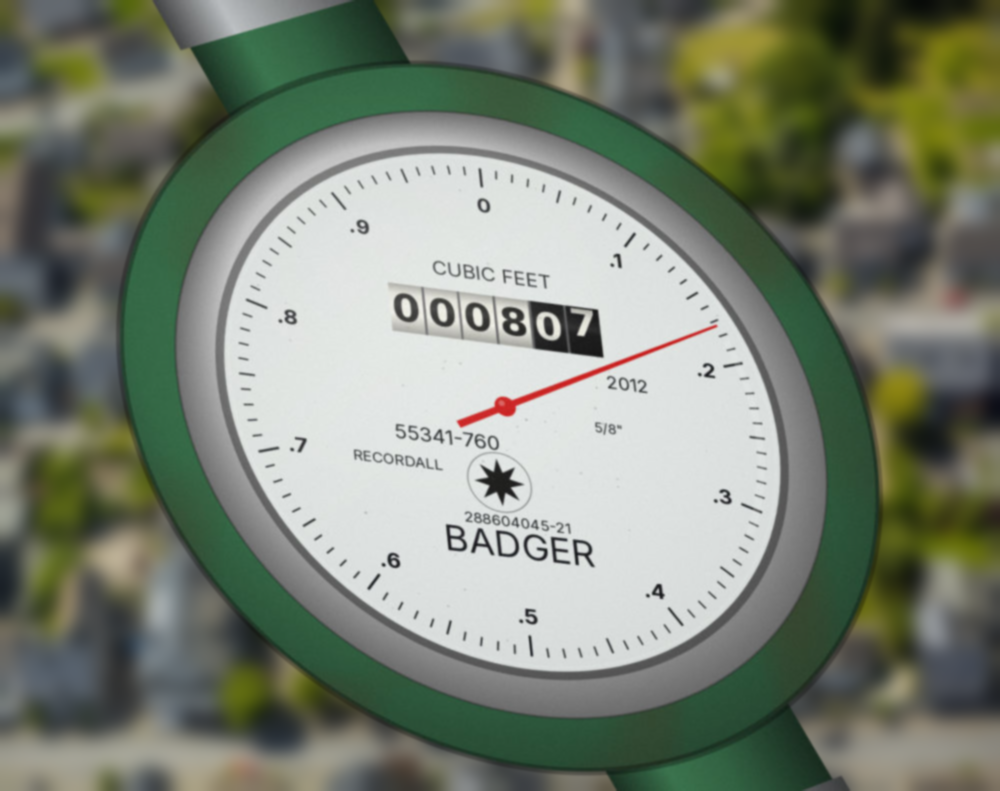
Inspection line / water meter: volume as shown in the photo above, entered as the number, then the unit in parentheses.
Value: 807.17 (ft³)
